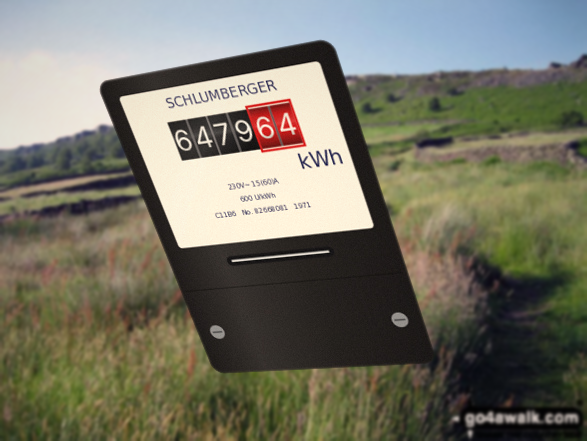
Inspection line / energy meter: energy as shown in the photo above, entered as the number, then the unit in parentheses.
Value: 6479.64 (kWh)
